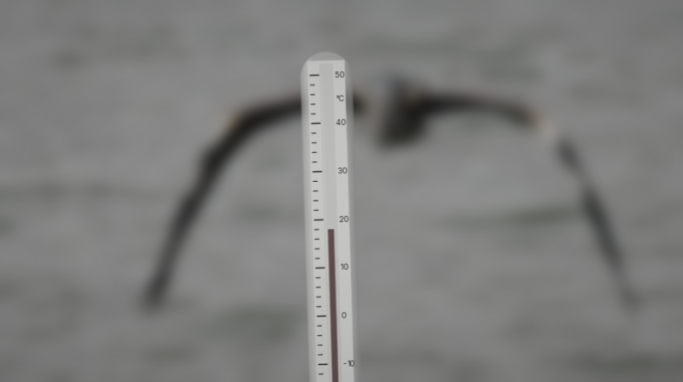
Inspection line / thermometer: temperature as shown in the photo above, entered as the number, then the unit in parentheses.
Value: 18 (°C)
